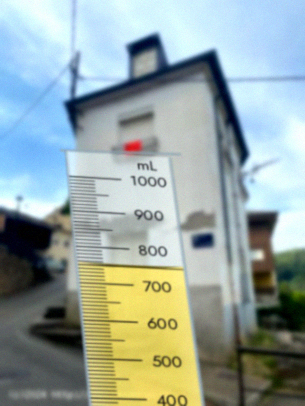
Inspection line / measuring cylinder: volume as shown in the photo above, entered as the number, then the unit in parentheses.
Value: 750 (mL)
